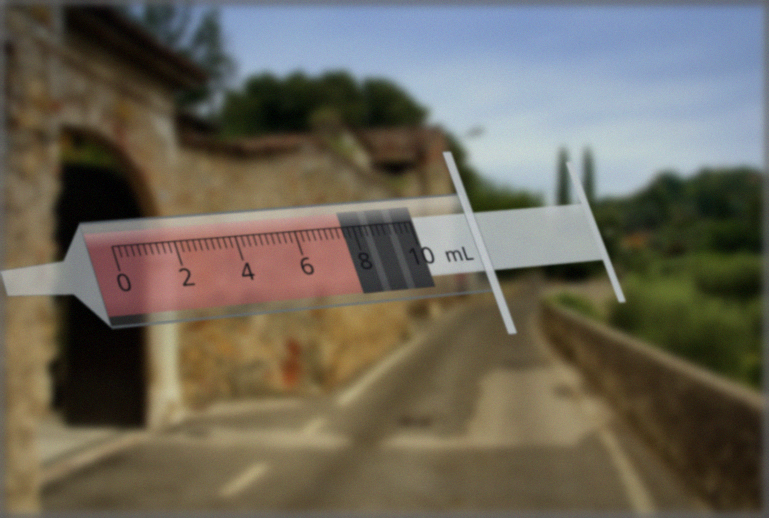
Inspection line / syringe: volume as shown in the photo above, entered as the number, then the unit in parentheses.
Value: 7.6 (mL)
